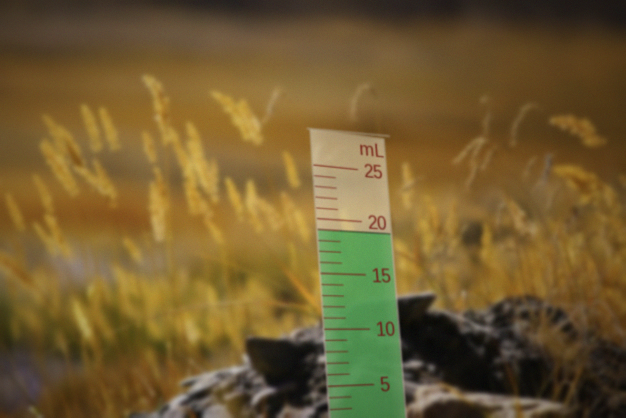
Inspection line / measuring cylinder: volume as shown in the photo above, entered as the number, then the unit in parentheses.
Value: 19 (mL)
